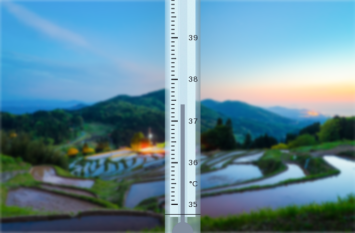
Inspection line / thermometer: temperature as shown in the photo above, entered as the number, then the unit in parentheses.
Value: 37.4 (°C)
